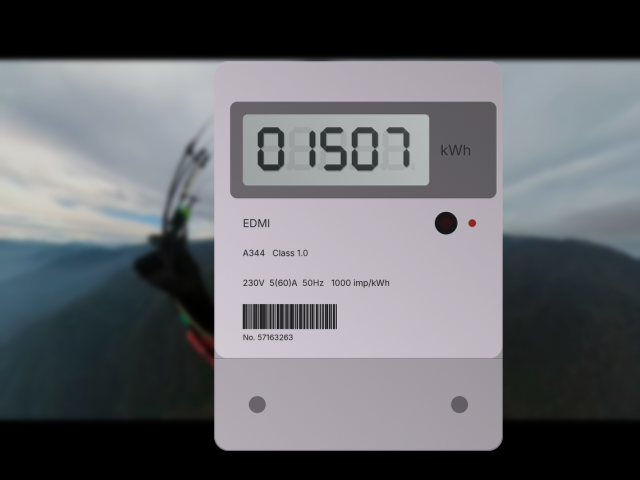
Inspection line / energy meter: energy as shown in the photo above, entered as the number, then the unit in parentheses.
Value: 1507 (kWh)
